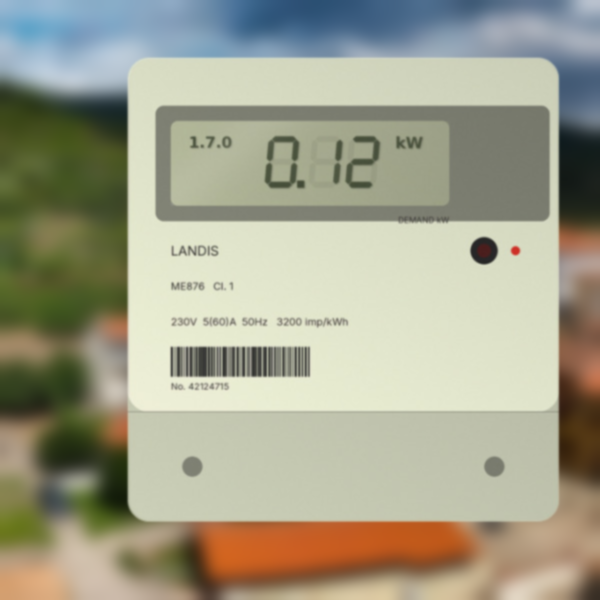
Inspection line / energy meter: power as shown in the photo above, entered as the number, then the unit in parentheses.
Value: 0.12 (kW)
